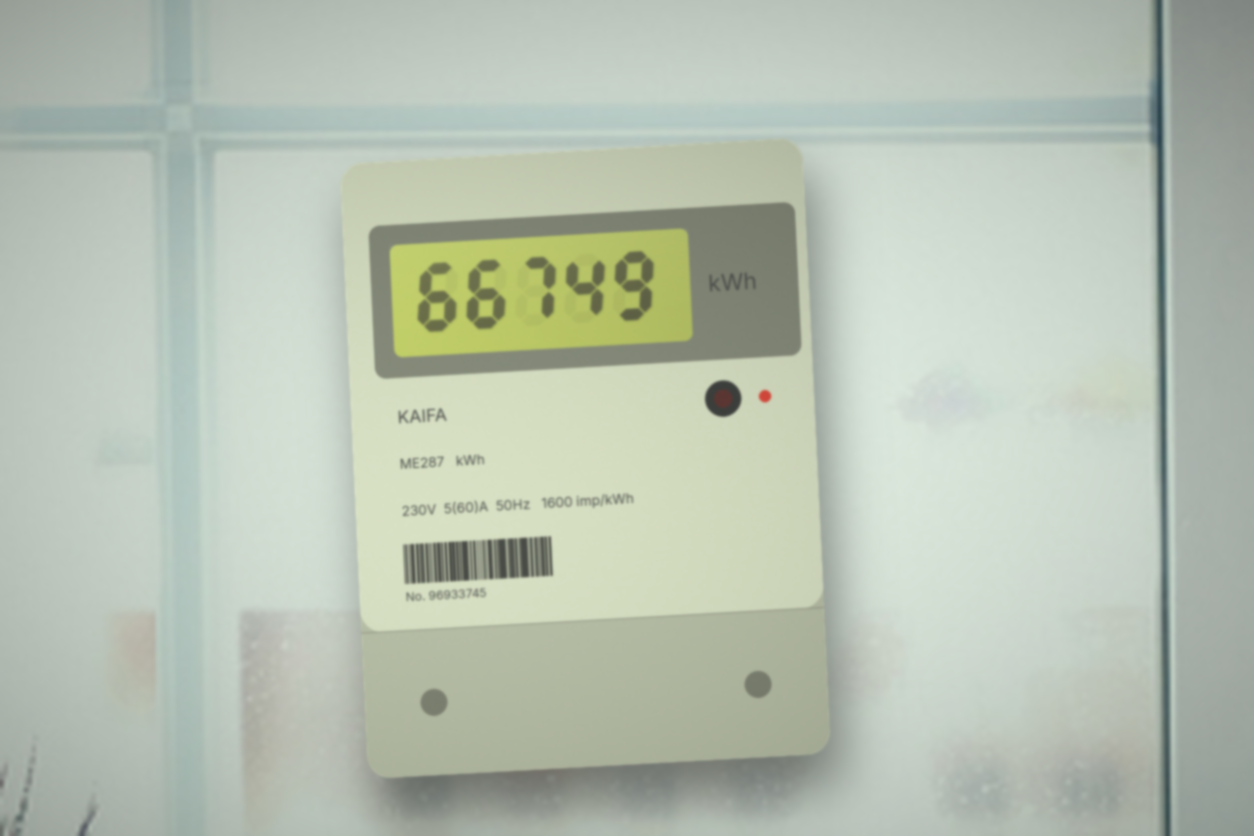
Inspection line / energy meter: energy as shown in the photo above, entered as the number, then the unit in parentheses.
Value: 66749 (kWh)
